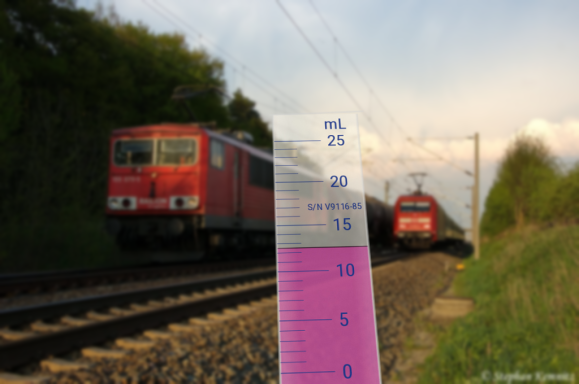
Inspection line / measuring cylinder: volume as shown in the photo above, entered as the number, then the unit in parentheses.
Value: 12.5 (mL)
